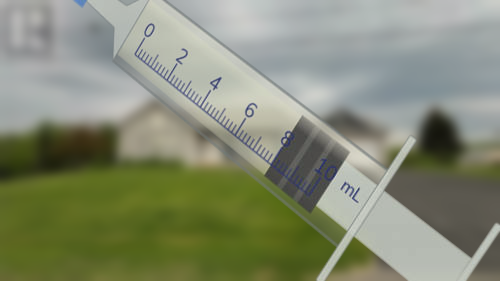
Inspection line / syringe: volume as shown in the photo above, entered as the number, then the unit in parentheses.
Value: 8 (mL)
